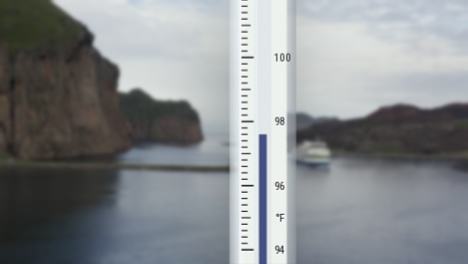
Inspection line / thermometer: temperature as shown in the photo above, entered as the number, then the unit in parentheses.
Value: 97.6 (°F)
